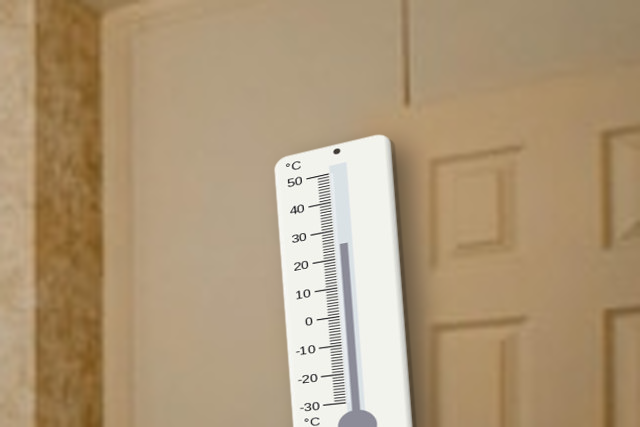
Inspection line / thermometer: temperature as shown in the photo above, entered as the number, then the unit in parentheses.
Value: 25 (°C)
